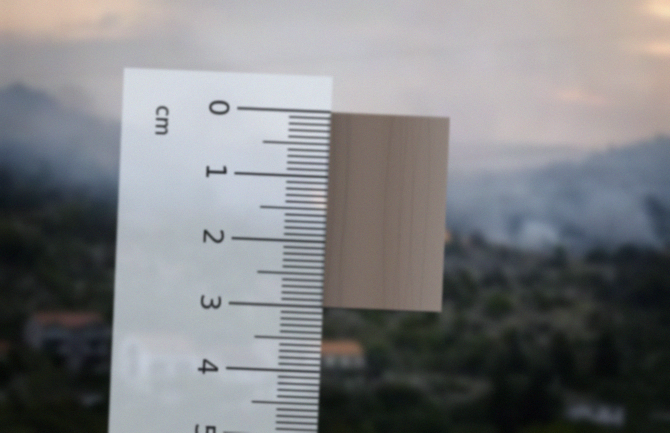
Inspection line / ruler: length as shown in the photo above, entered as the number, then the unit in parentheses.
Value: 3 (cm)
